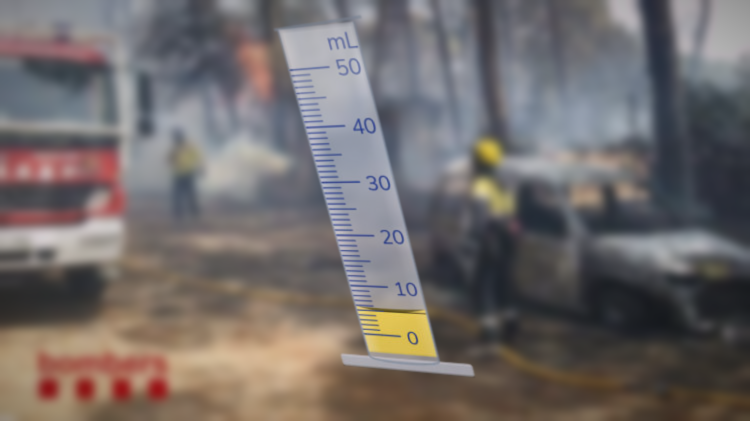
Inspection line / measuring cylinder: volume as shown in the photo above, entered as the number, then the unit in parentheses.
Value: 5 (mL)
